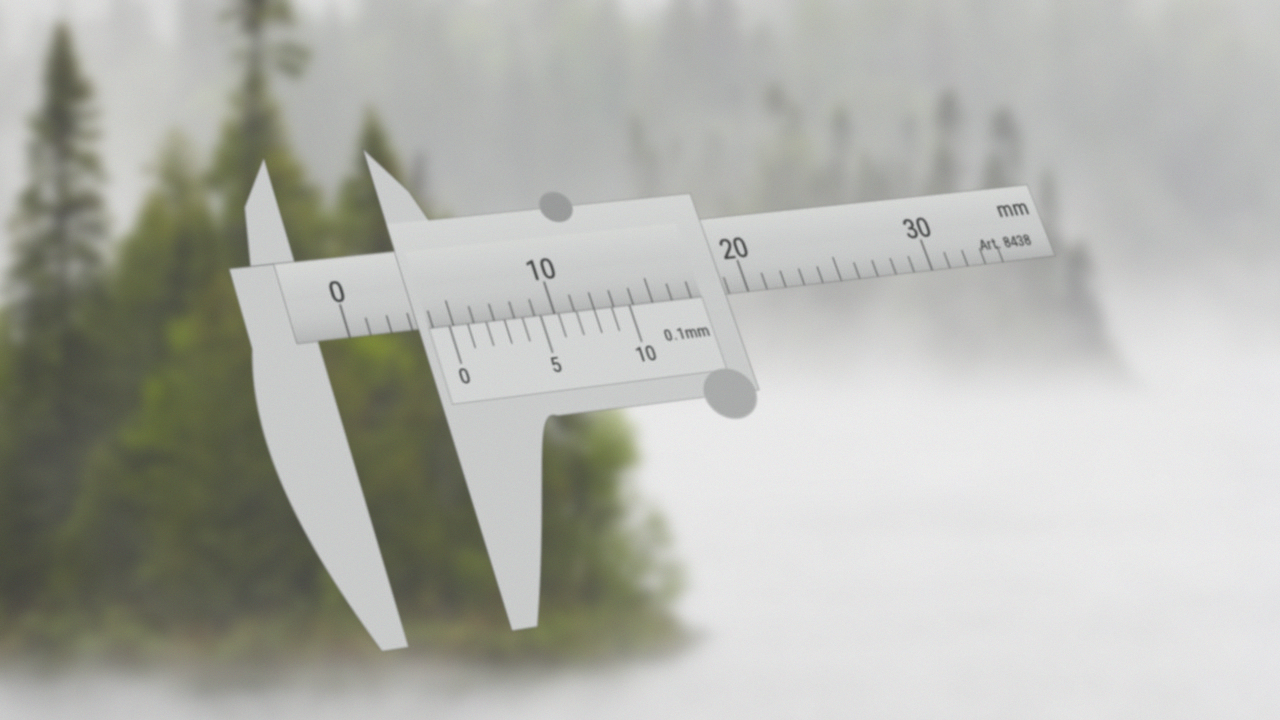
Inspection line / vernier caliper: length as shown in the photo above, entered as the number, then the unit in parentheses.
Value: 4.8 (mm)
